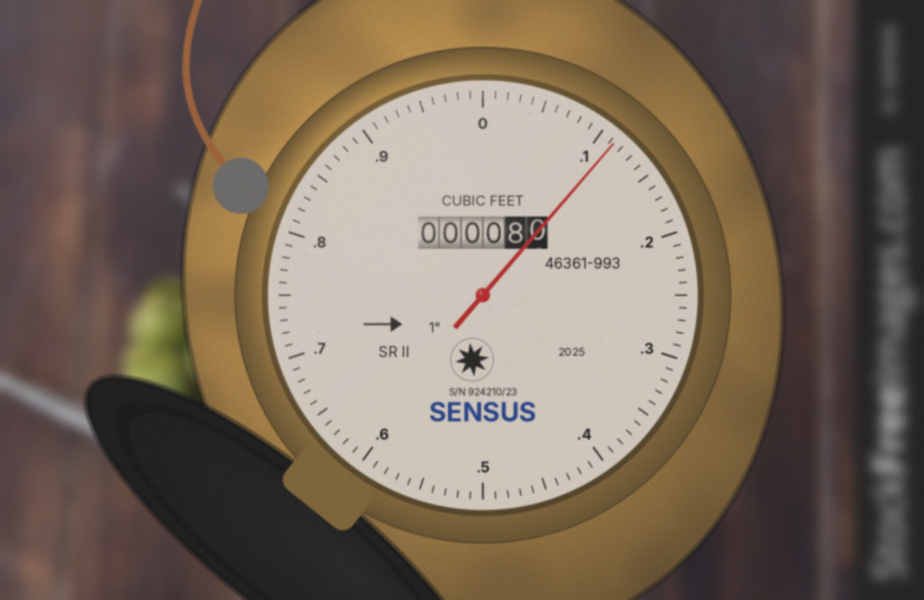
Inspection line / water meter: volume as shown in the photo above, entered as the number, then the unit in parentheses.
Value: 80.11 (ft³)
